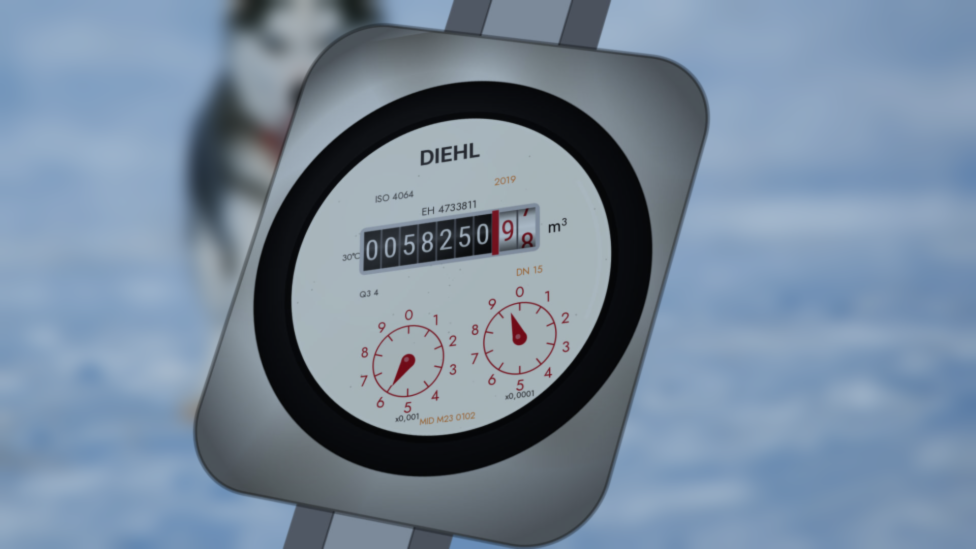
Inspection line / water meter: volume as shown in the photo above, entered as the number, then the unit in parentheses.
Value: 58250.9759 (m³)
